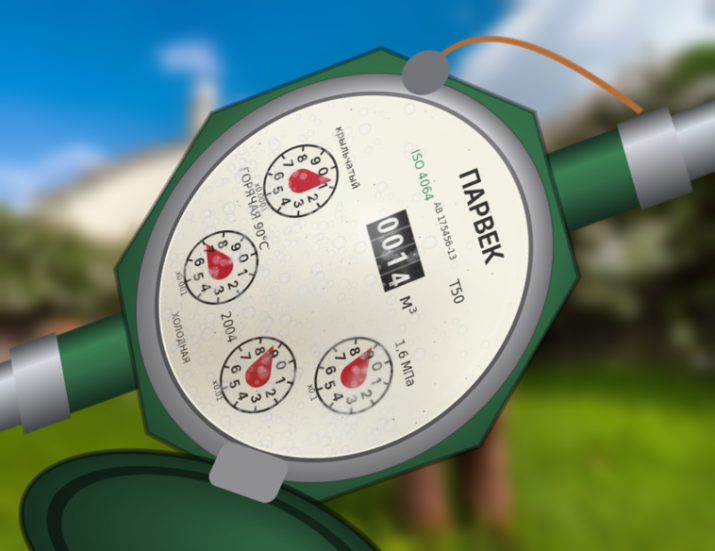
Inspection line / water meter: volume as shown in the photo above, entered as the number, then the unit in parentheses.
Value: 13.8870 (m³)
